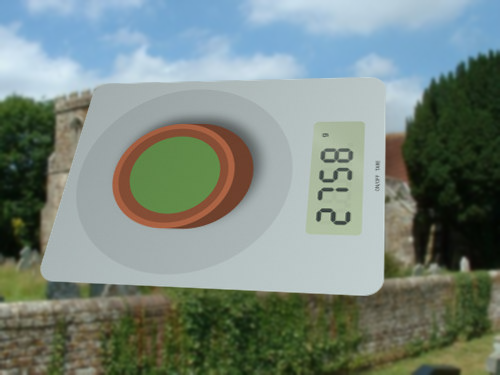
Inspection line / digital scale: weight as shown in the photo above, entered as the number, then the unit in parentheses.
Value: 2758 (g)
